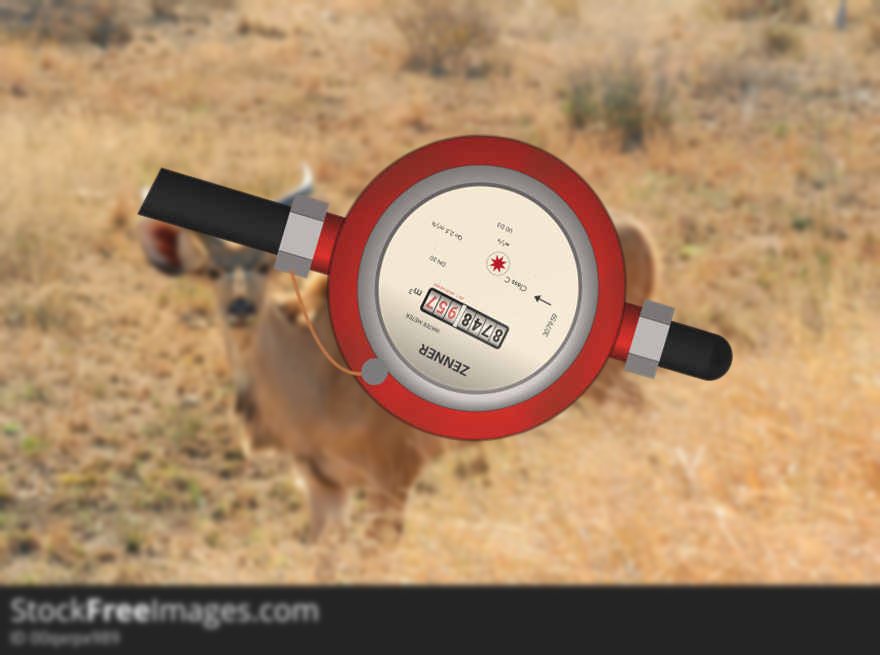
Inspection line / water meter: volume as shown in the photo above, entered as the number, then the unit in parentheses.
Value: 8748.957 (m³)
